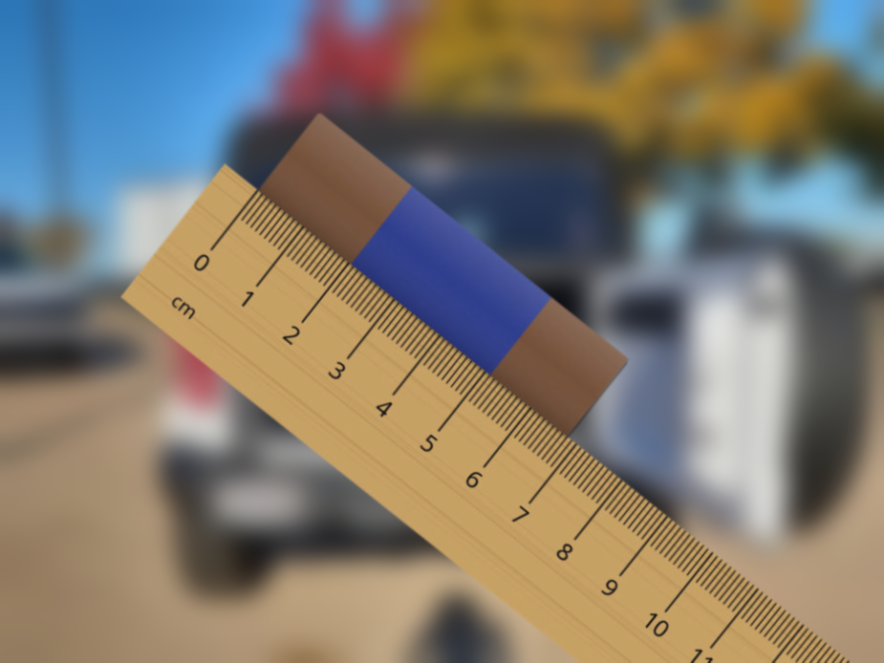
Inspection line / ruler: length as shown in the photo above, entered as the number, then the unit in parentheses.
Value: 6.8 (cm)
